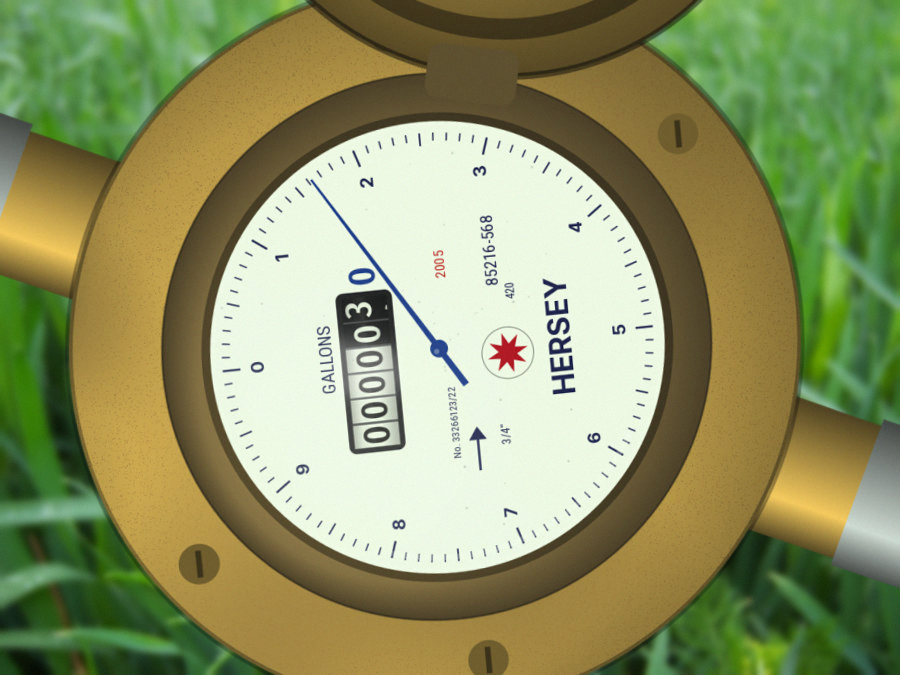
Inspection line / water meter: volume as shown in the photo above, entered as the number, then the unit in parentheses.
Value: 31.6 (gal)
